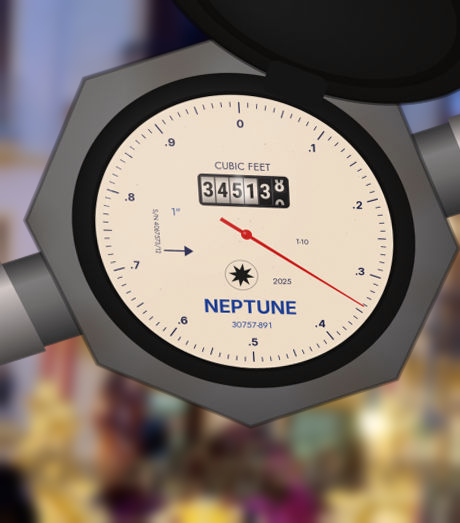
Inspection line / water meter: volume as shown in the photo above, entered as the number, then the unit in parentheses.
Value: 345138.34 (ft³)
